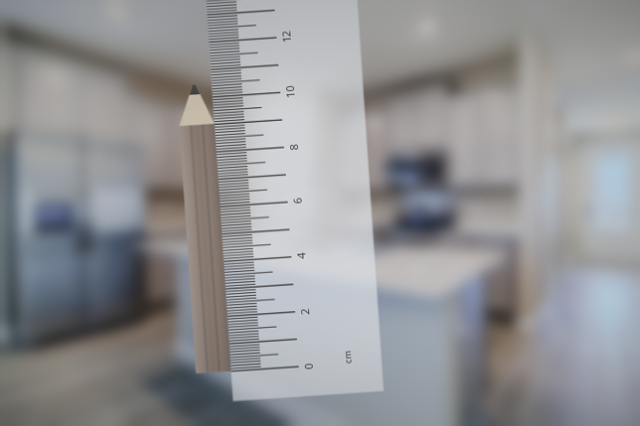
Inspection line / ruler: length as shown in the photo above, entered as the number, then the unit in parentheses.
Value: 10.5 (cm)
